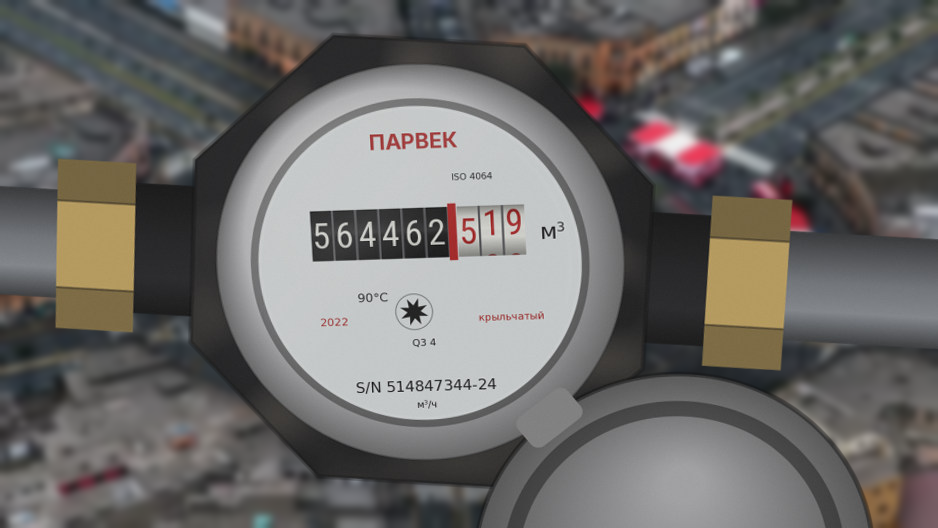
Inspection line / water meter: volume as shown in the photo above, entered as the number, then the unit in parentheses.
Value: 564462.519 (m³)
